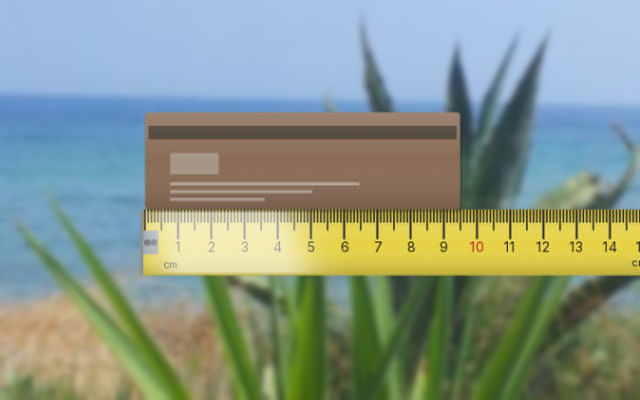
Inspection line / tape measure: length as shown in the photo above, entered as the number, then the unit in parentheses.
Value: 9.5 (cm)
